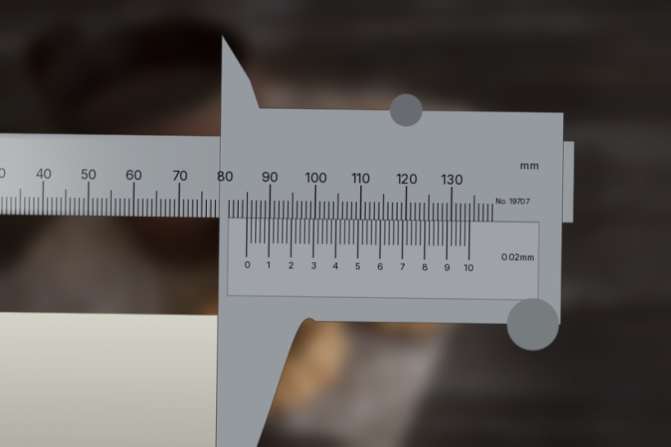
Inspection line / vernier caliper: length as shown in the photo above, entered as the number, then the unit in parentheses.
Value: 85.0 (mm)
